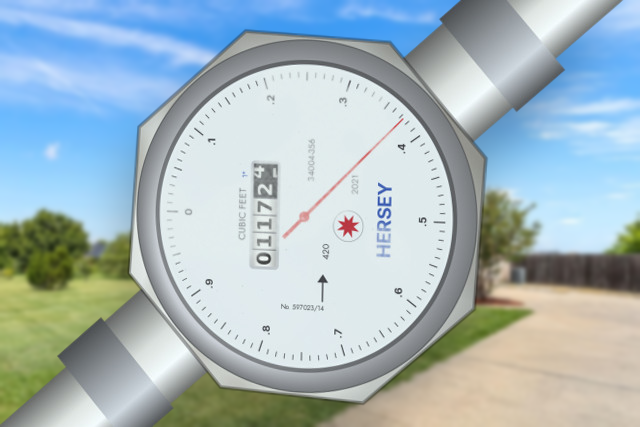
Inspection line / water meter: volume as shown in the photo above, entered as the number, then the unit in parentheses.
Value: 11724.37 (ft³)
